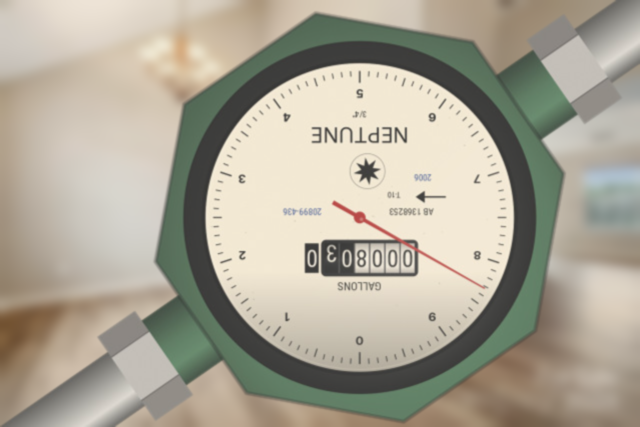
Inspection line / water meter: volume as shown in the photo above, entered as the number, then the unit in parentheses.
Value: 8028.3 (gal)
